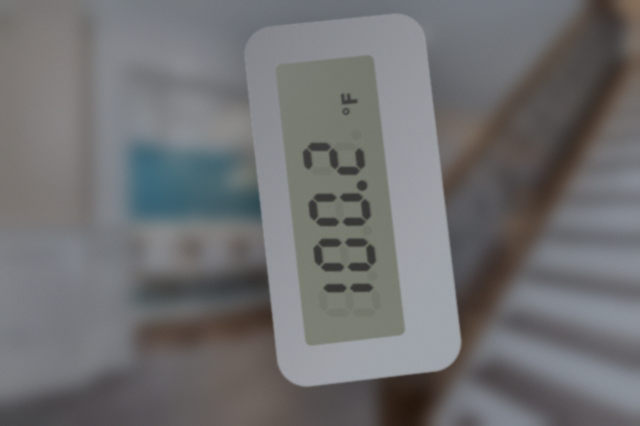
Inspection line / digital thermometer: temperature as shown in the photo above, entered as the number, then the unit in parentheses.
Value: 100.2 (°F)
